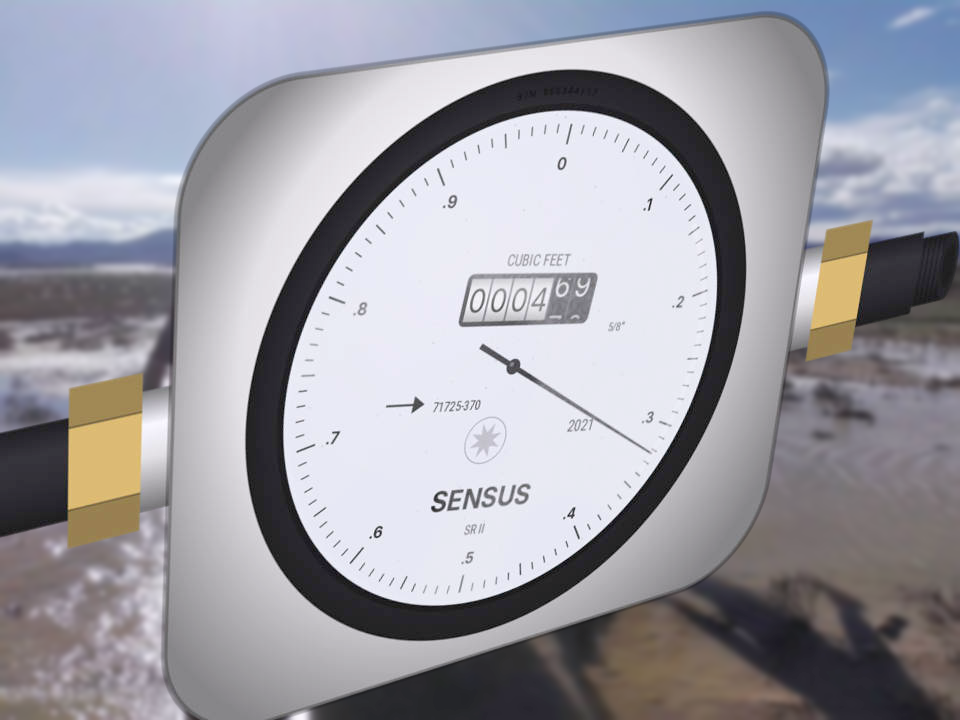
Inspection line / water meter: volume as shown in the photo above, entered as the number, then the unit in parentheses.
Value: 469.32 (ft³)
